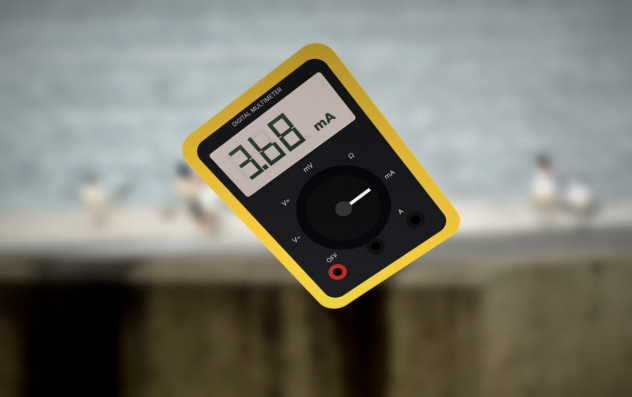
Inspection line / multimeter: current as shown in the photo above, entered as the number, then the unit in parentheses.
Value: 3.68 (mA)
